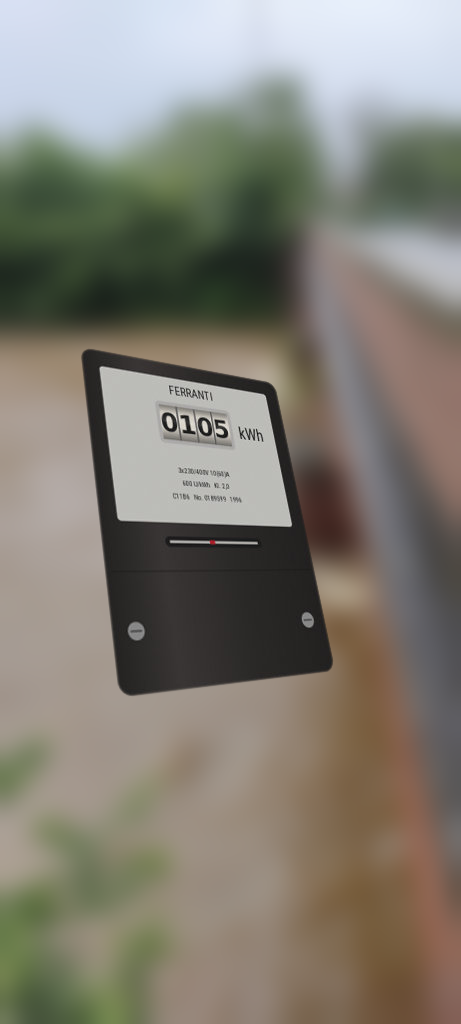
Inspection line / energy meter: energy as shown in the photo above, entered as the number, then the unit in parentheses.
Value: 105 (kWh)
